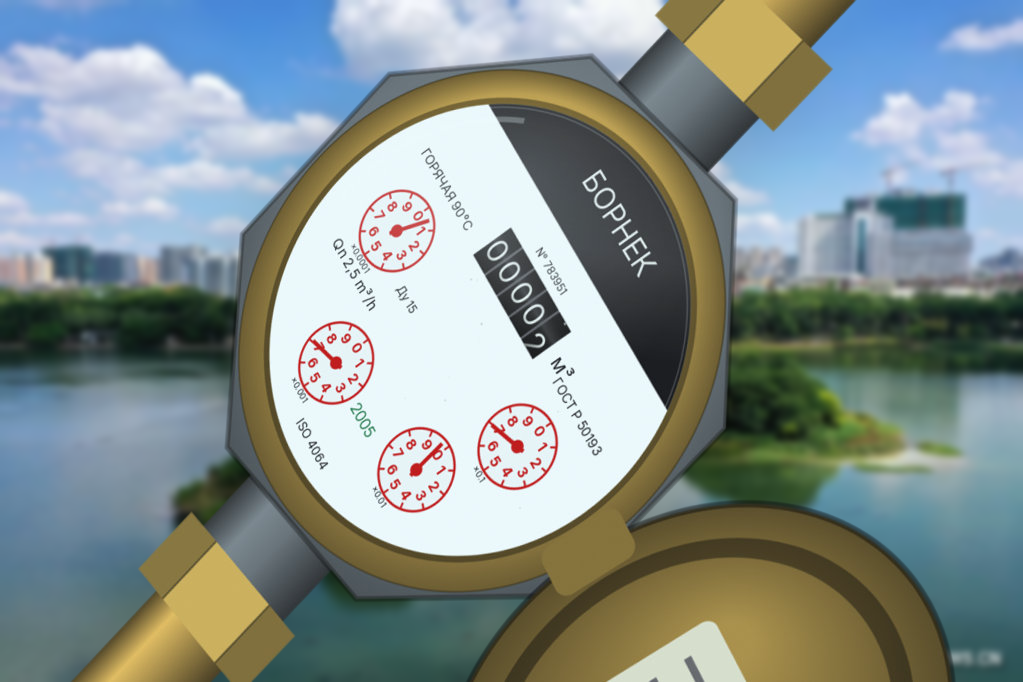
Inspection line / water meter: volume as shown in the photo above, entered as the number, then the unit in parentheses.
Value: 1.6970 (m³)
